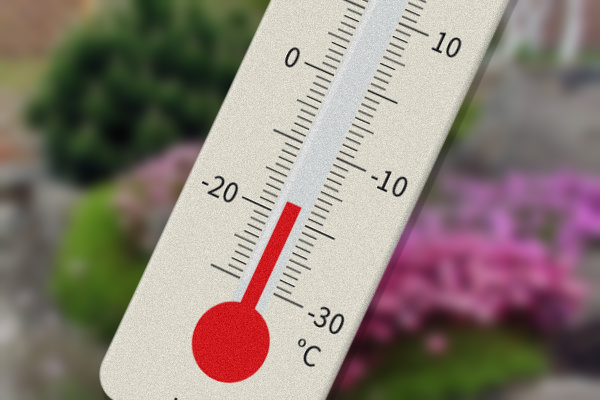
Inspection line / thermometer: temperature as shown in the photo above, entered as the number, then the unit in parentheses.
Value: -18 (°C)
